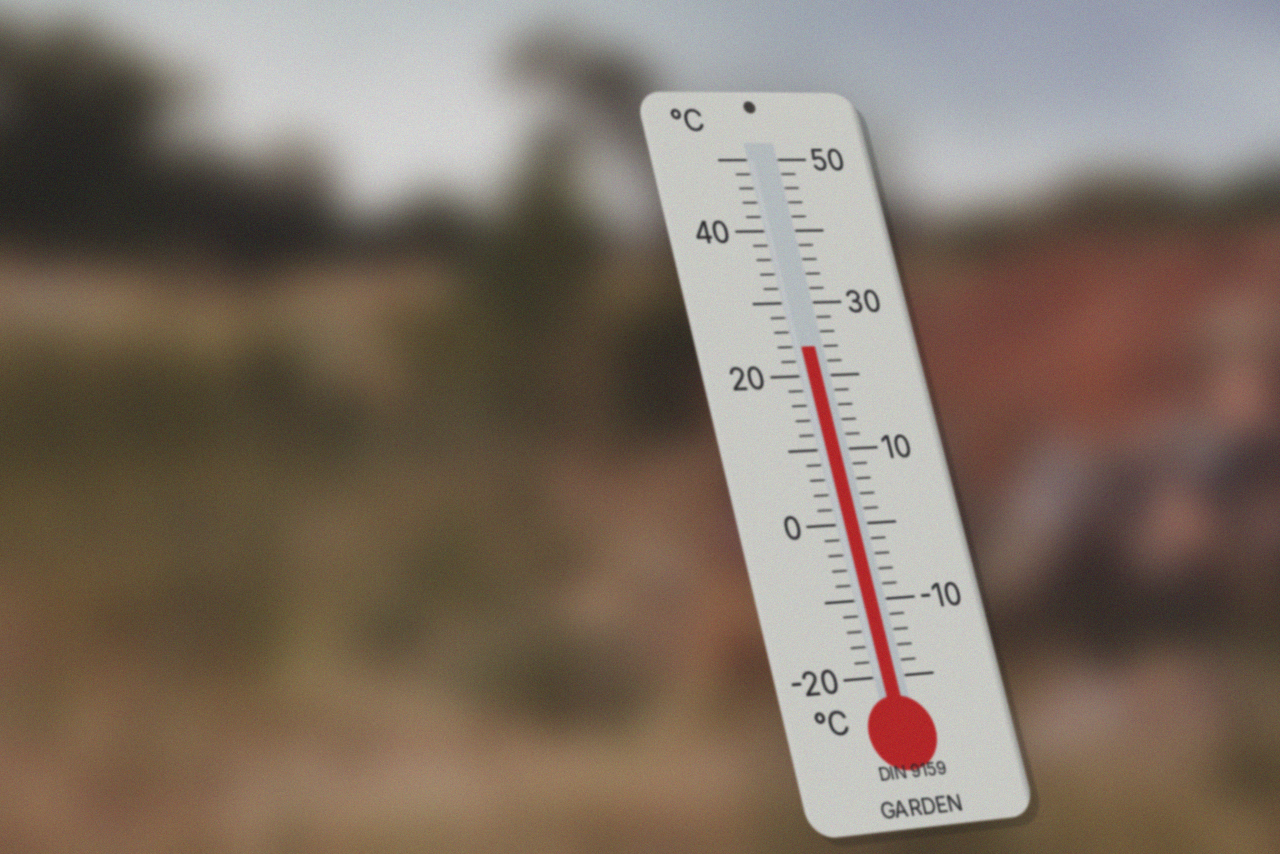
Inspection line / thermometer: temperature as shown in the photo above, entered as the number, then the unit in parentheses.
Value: 24 (°C)
